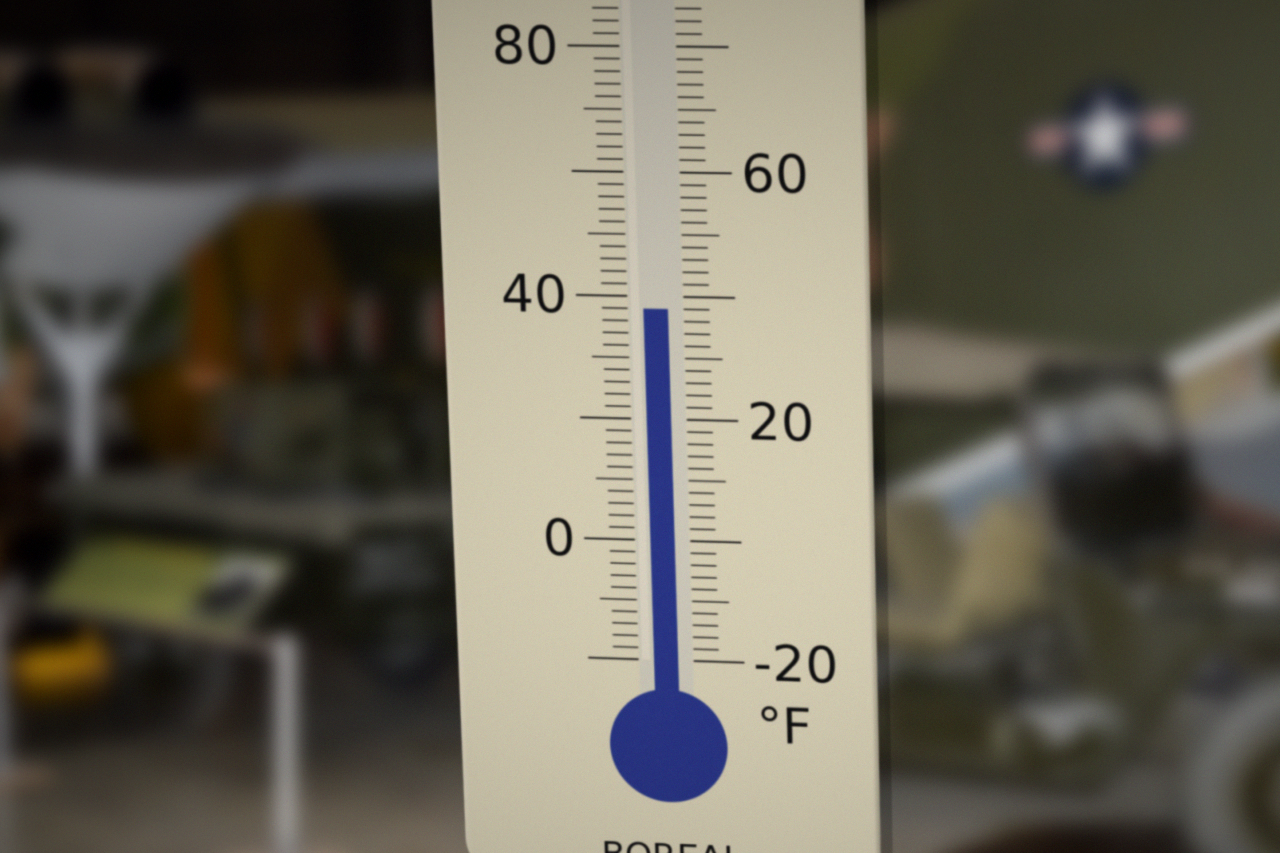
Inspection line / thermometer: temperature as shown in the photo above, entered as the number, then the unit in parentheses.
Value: 38 (°F)
